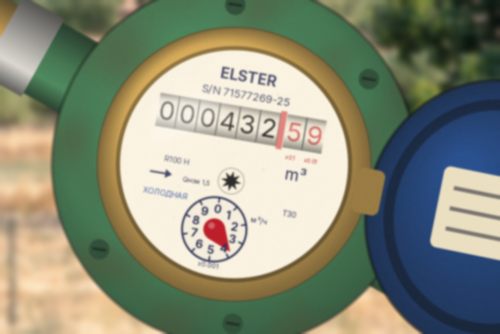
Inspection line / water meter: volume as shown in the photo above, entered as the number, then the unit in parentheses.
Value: 432.593 (m³)
